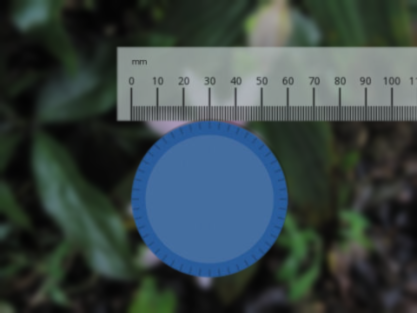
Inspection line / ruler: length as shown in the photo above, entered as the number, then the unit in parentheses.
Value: 60 (mm)
